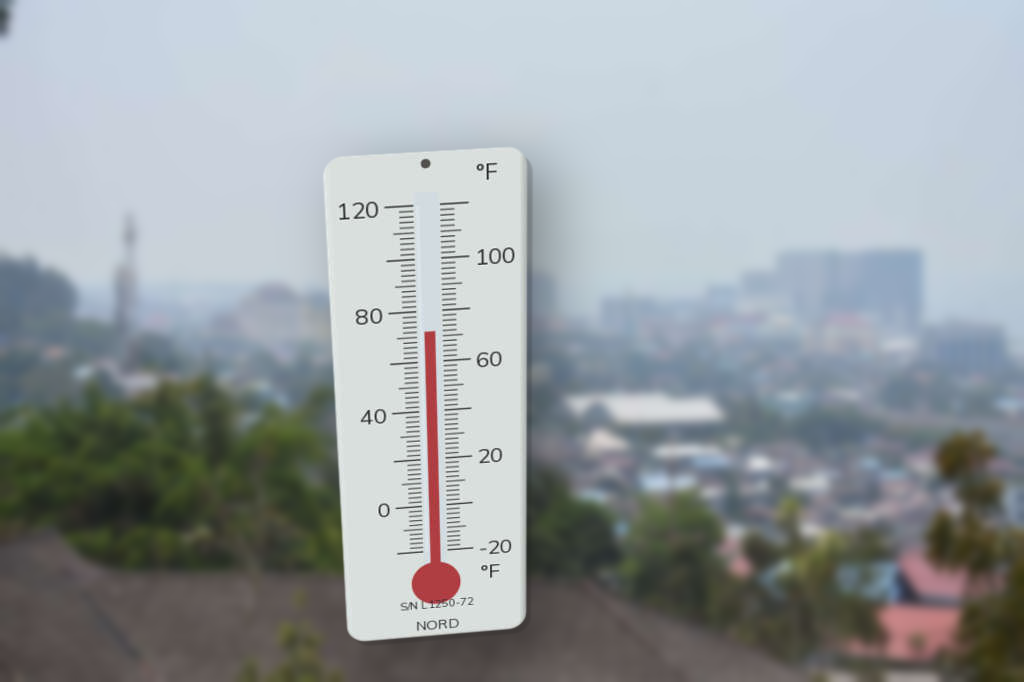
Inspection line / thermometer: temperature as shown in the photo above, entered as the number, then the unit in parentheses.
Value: 72 (°F)
